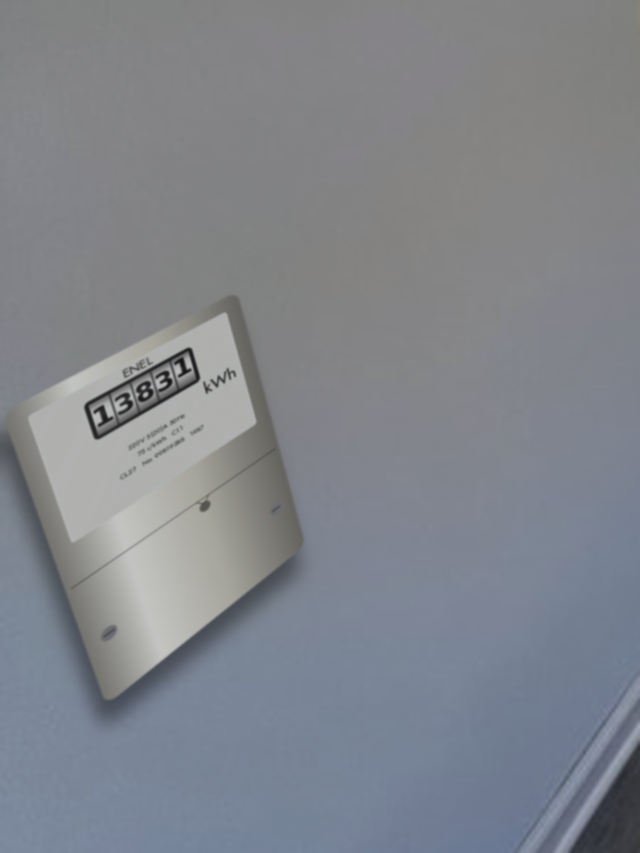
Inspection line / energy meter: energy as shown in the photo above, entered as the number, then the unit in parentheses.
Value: 13831 (kWh)
